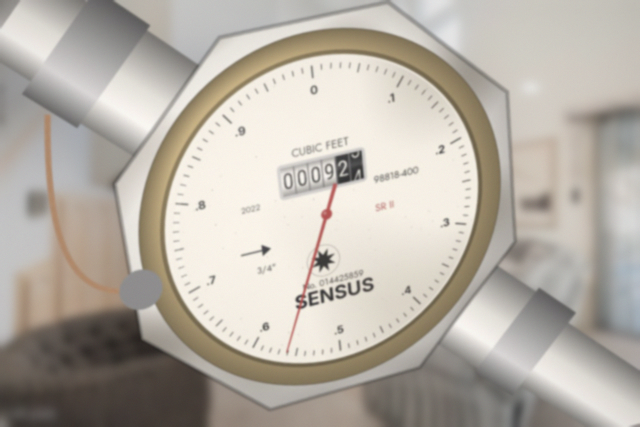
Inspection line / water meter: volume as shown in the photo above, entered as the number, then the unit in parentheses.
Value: 923.56 (ft³)
